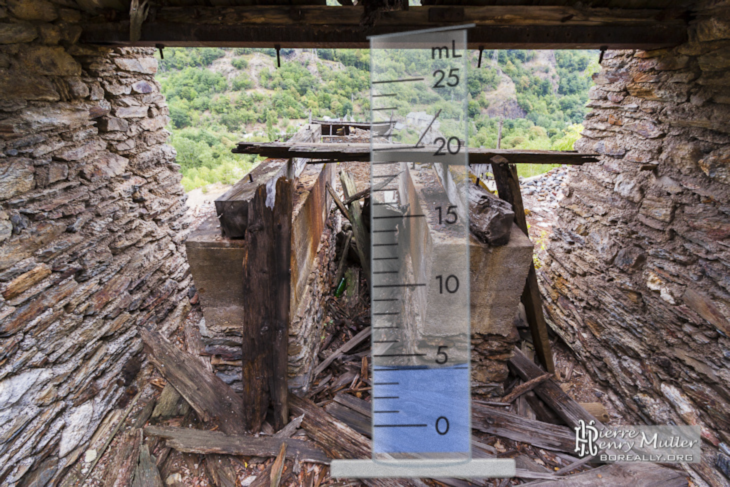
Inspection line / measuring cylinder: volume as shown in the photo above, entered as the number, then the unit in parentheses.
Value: 4 (mL)
